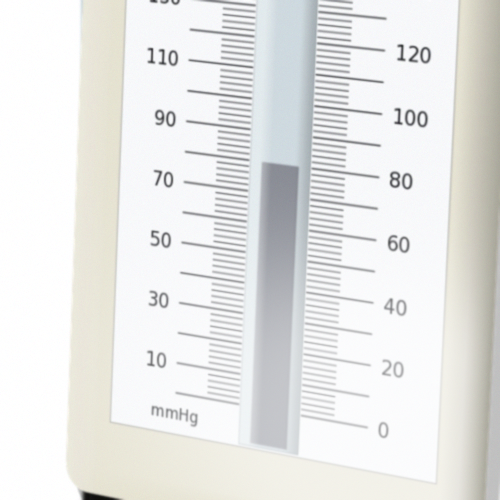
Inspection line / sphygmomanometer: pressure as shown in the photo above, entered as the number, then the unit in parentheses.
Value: 80 (mmHg)
